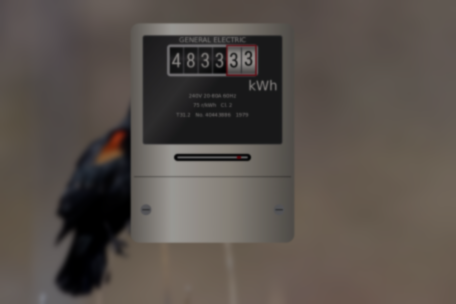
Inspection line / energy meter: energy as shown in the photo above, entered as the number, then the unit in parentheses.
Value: 4833.33 (kWh)
